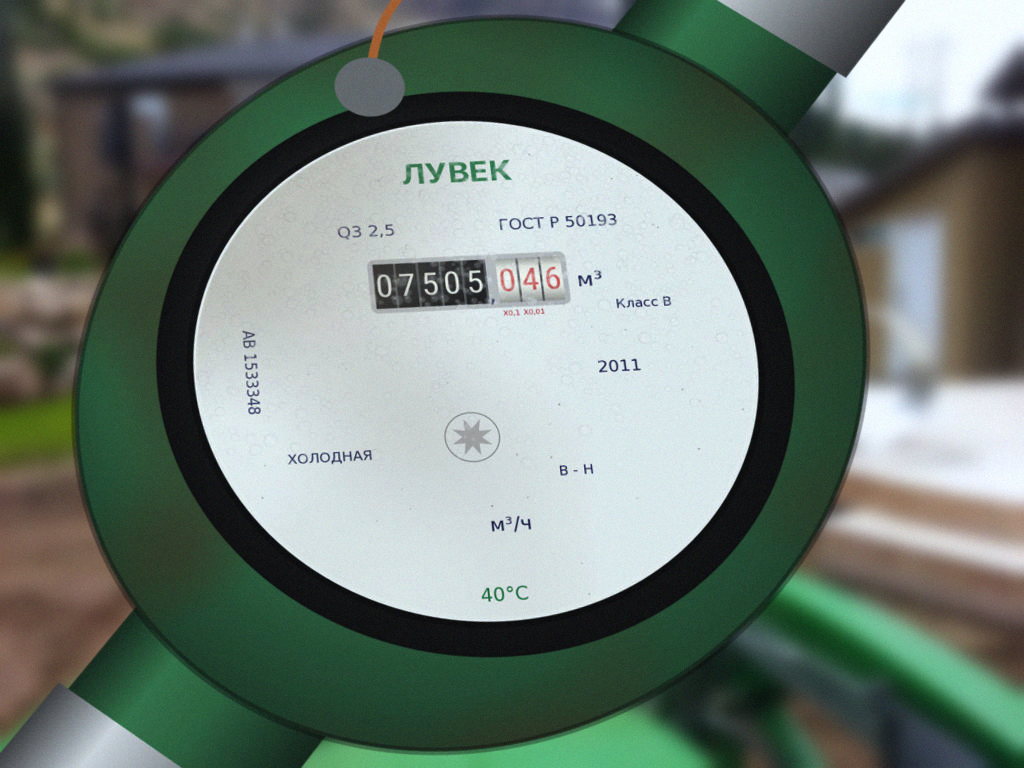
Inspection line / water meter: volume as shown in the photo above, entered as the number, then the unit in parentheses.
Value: 7505.046 (m³)
